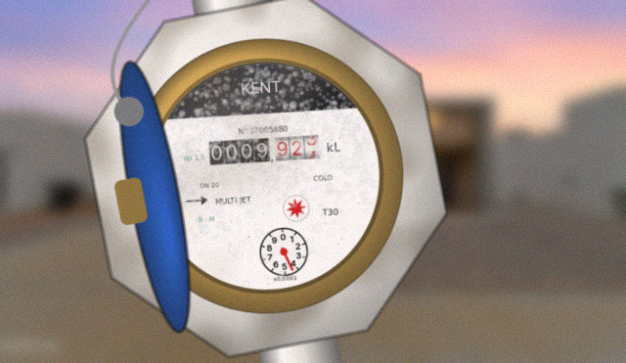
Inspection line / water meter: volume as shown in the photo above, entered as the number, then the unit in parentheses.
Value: 9.9234 (kL)
